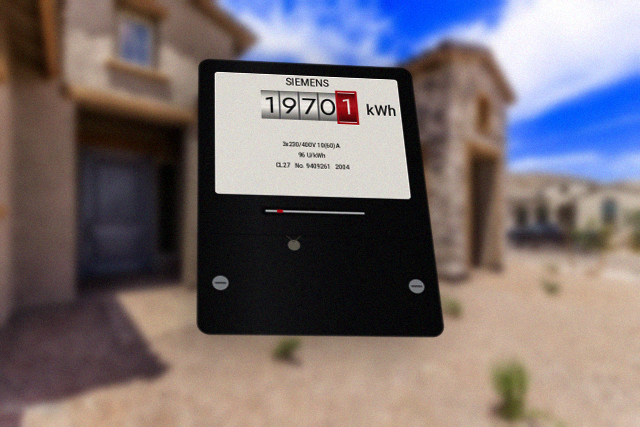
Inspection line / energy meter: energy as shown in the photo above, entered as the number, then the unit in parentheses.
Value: 1970.1 (kWh)
